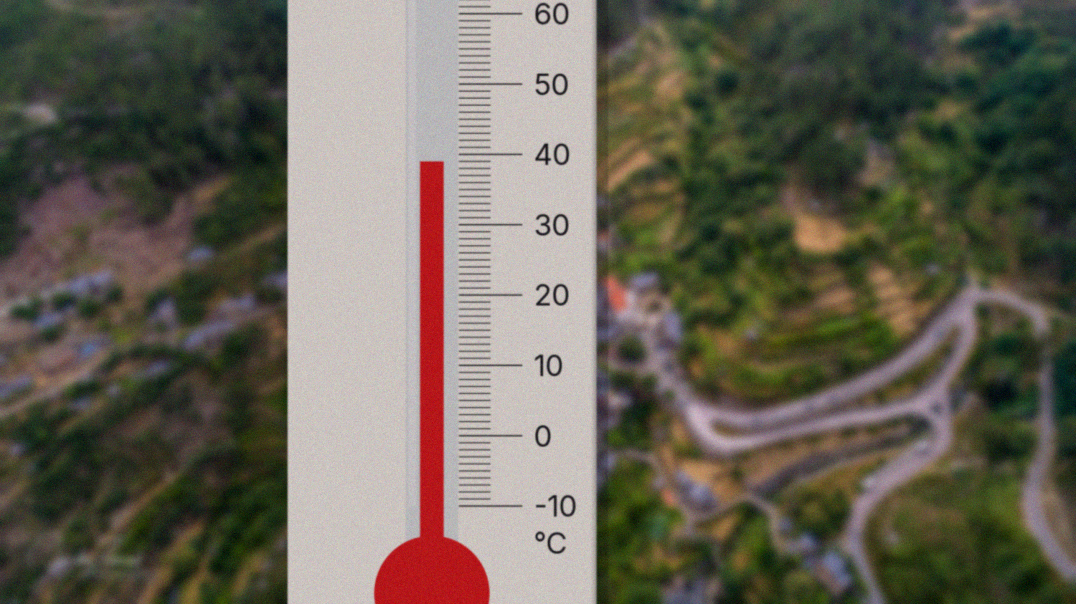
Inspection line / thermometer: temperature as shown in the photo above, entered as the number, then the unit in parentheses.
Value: 39 (°C)
